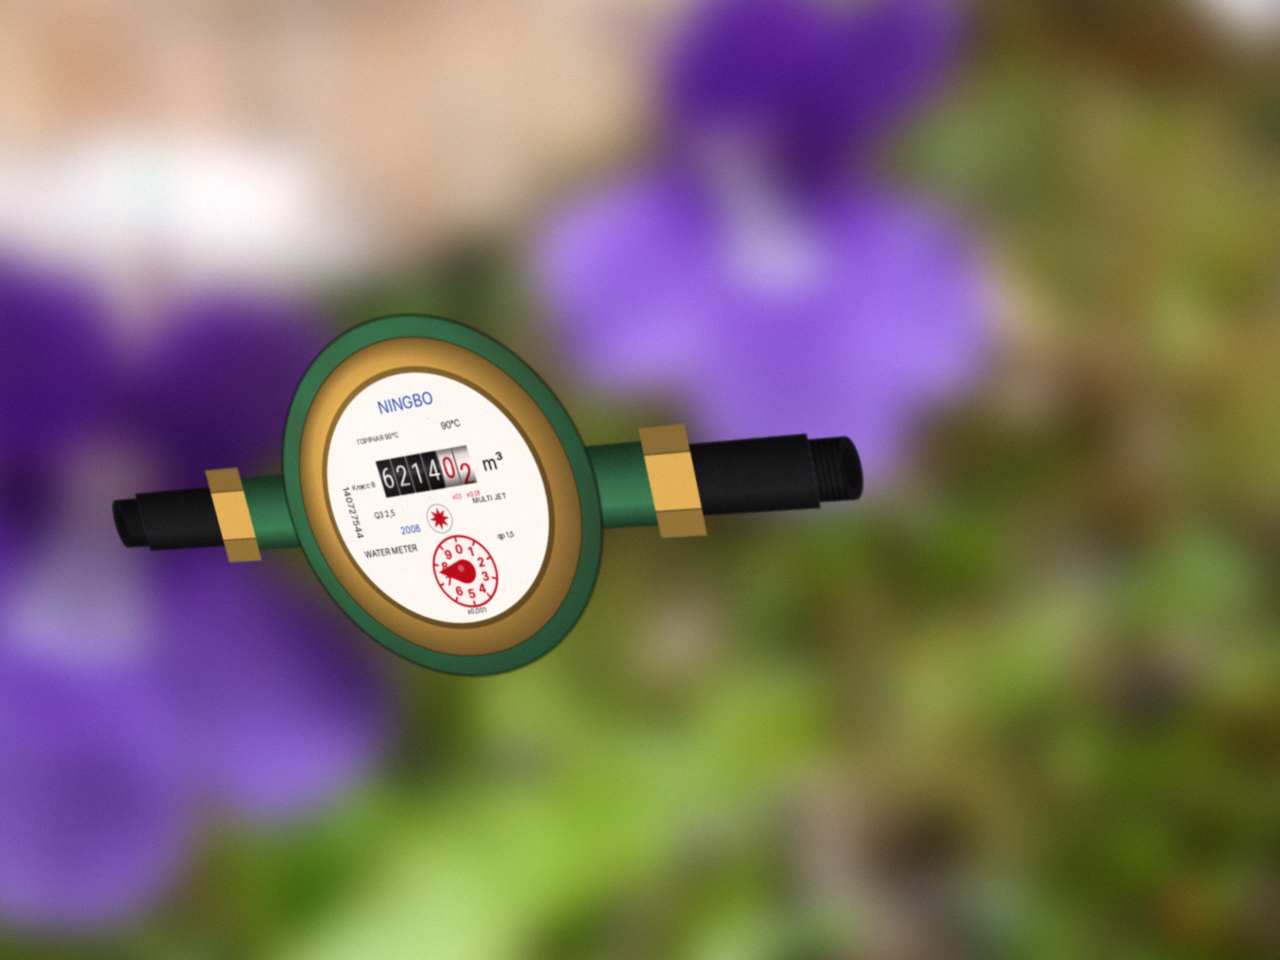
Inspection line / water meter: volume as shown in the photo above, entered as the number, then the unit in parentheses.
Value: 6214.017 (m³)
